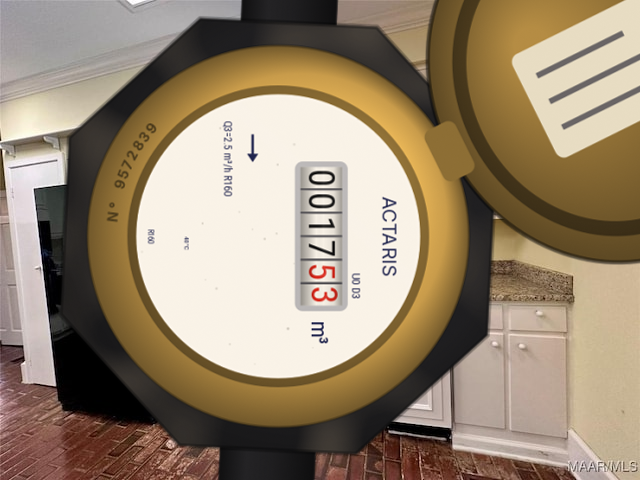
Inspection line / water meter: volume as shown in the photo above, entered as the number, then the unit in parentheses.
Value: 17.53 (m³)
